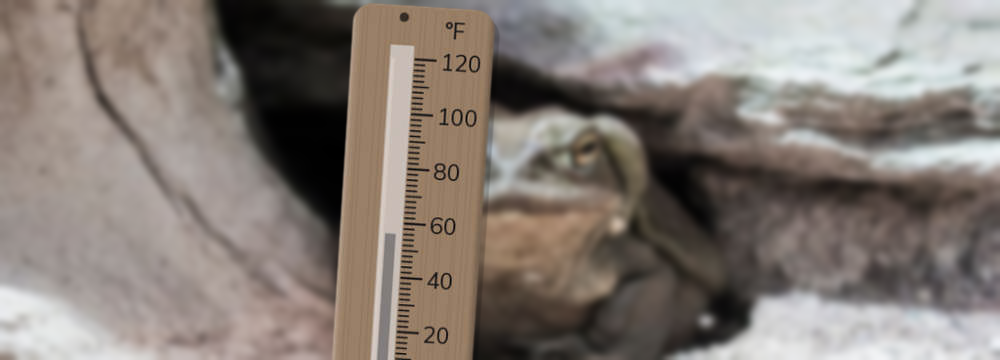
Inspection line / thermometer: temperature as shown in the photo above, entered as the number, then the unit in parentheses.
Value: 56 (°F)
